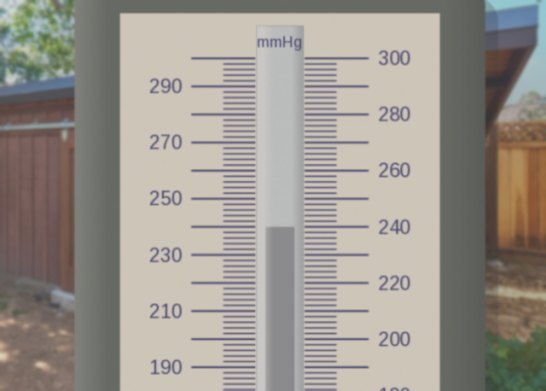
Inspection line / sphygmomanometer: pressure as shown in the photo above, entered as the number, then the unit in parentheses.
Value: 240 (mmHg)
